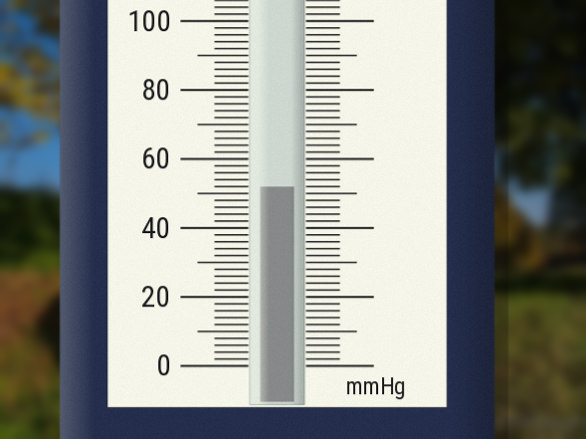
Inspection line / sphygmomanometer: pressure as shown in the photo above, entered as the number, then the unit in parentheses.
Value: 52 (mmHg)
